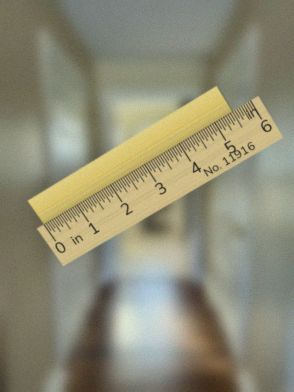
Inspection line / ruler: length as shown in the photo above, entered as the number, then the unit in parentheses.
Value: 5.5 (in)
